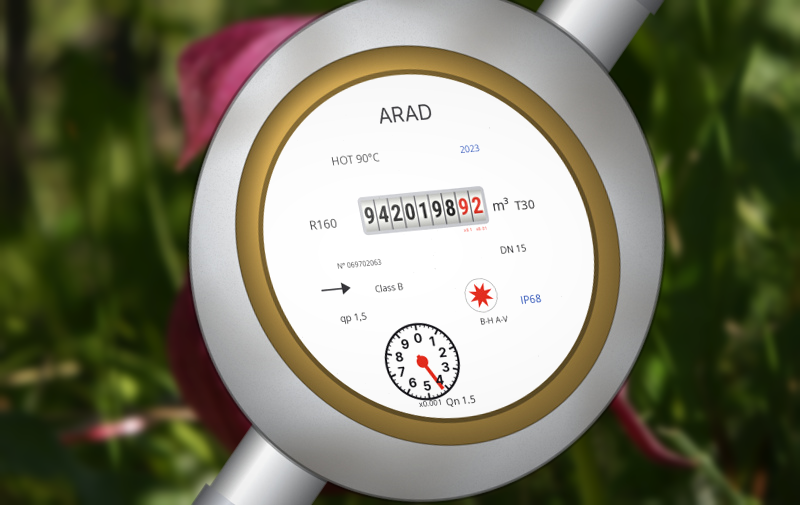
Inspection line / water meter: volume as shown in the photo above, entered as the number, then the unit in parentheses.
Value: 9420198.924 (m³)
